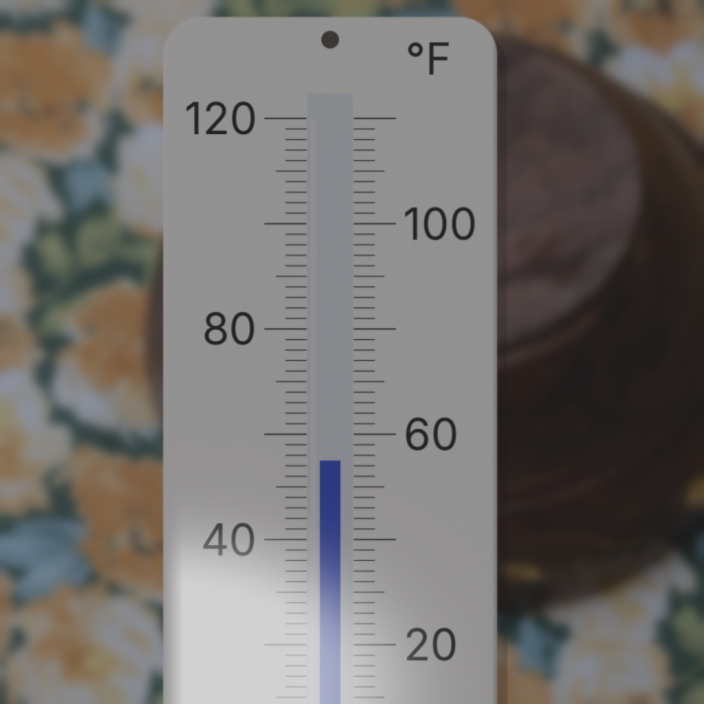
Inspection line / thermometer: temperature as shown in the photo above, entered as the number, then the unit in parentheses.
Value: 55 (°F)
